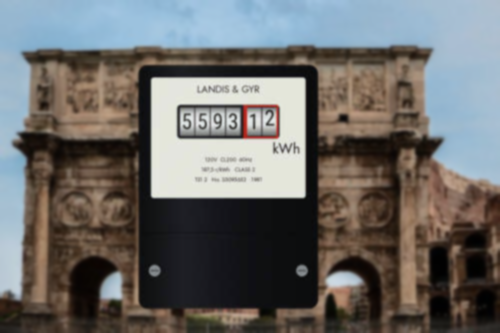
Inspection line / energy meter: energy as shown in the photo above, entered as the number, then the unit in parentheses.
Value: 5593.12 (kWh)
